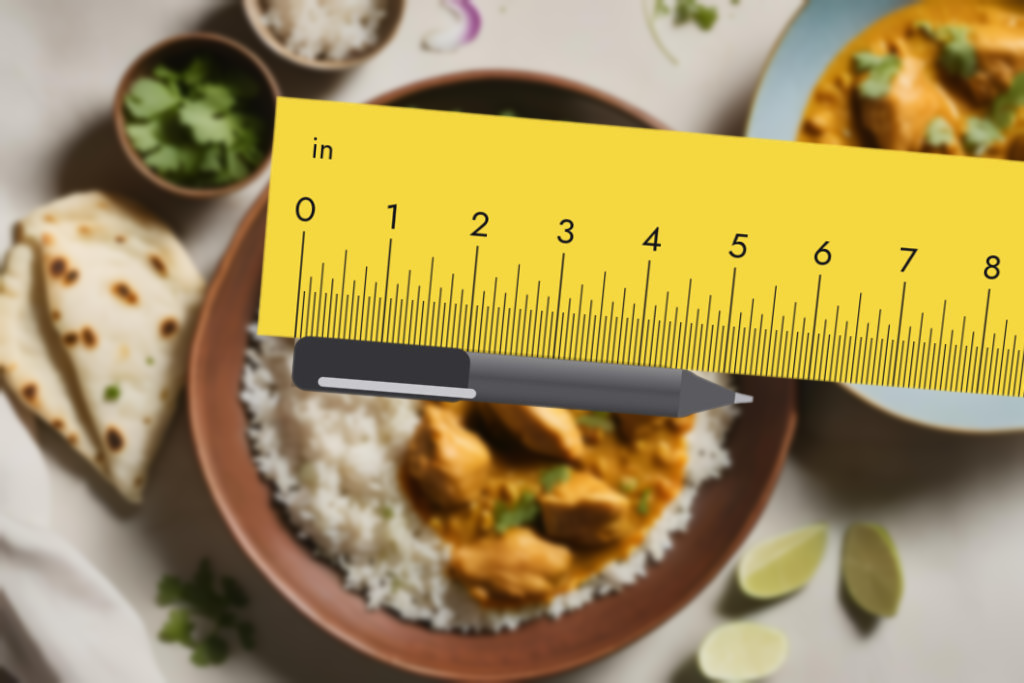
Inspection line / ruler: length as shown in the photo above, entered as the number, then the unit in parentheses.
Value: 5.375 (in)
